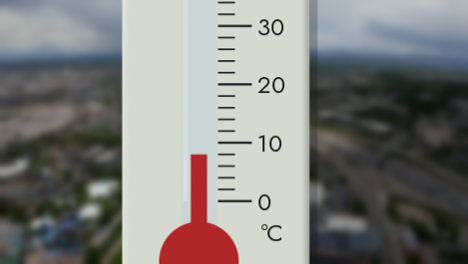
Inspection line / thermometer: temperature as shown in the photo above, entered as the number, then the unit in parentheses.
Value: 8 (°C)
